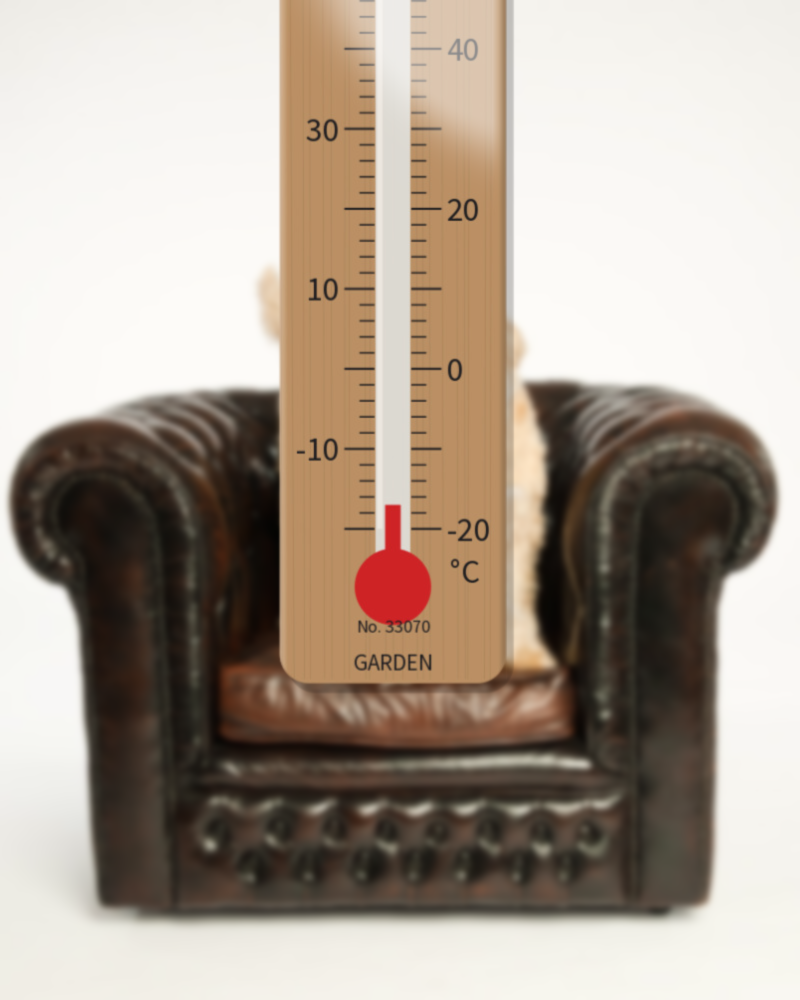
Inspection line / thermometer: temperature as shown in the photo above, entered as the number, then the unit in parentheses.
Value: -17 (°C)
